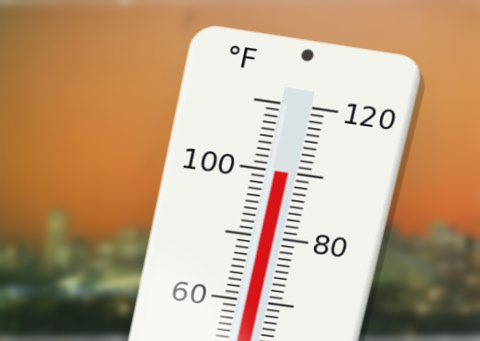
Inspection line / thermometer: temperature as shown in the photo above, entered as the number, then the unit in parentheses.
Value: 100 (°F)
